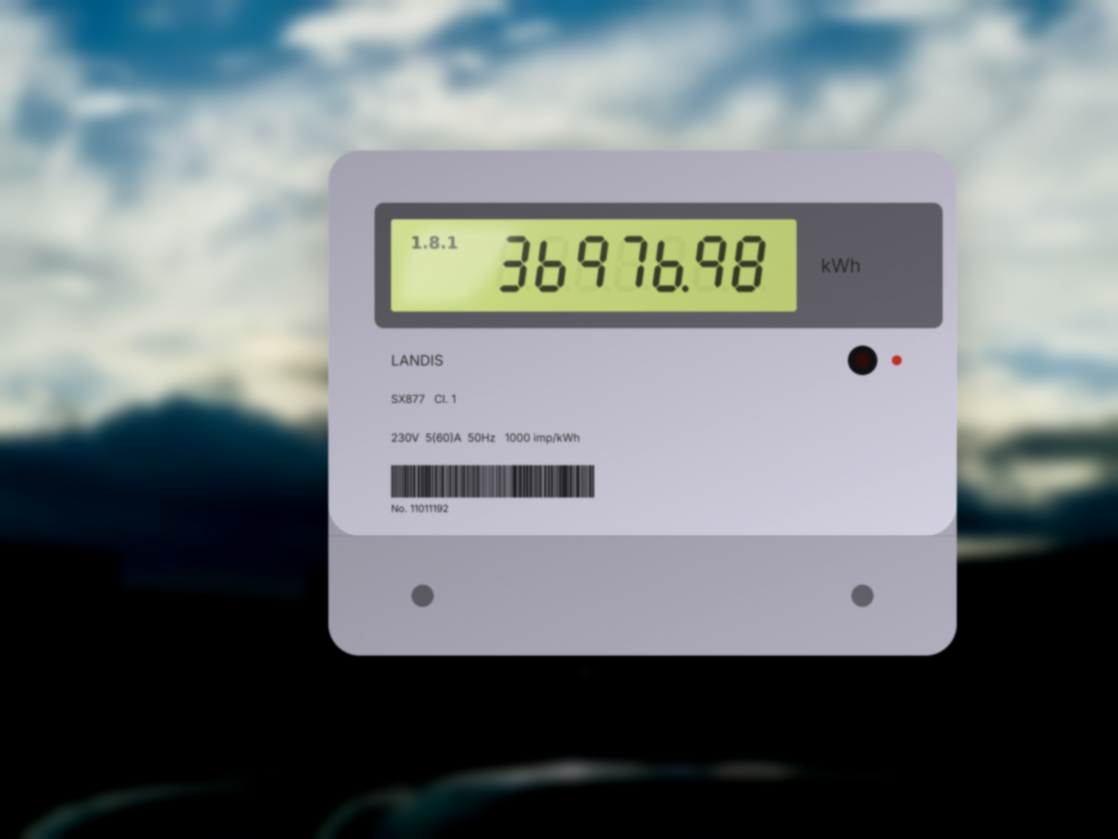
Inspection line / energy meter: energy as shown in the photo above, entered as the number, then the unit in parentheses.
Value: 36976.98 (kWh)
